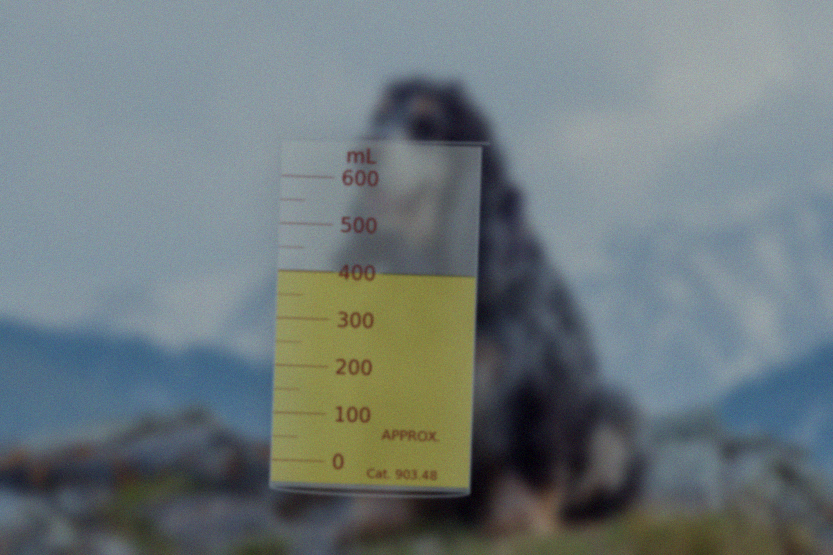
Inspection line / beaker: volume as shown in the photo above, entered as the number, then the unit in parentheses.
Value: 400 (mL)
